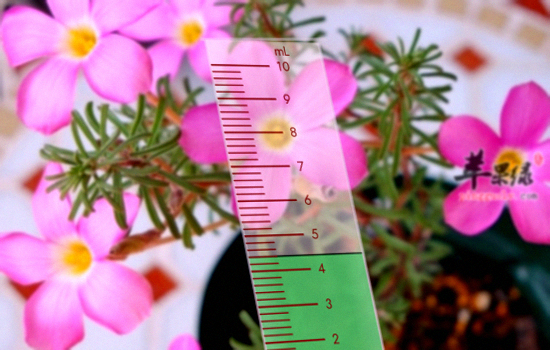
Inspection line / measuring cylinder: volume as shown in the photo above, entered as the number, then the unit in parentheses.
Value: 4.4 (mL)
